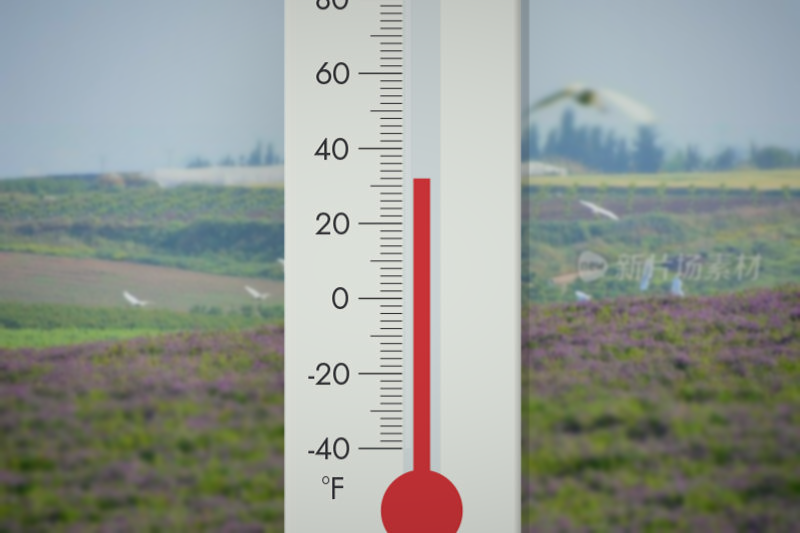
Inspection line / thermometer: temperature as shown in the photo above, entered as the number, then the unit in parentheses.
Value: 32 (°F)
